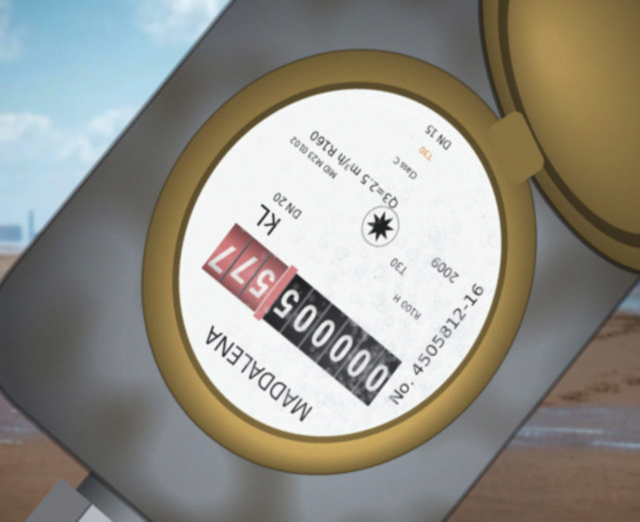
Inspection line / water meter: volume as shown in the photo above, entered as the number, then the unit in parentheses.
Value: 5.577 (kL)
